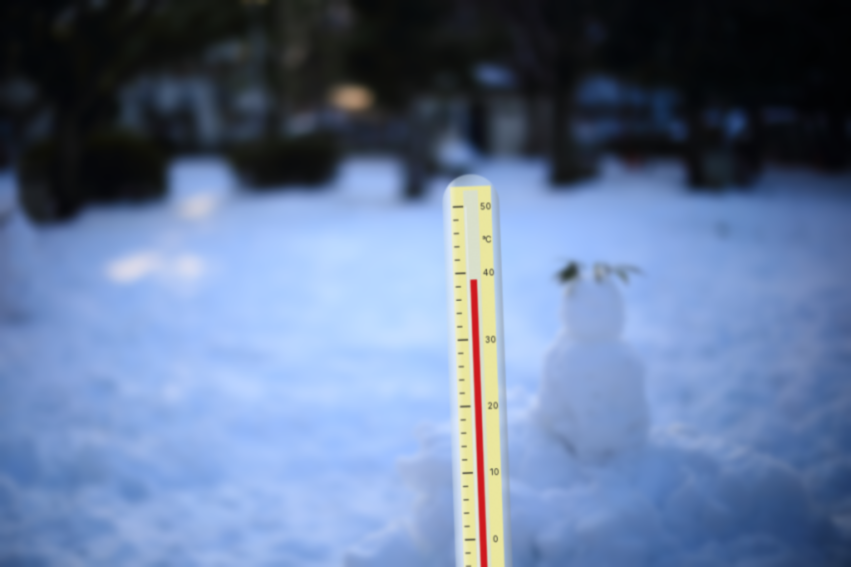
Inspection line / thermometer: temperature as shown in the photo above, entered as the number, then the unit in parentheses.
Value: 39 (°C)
